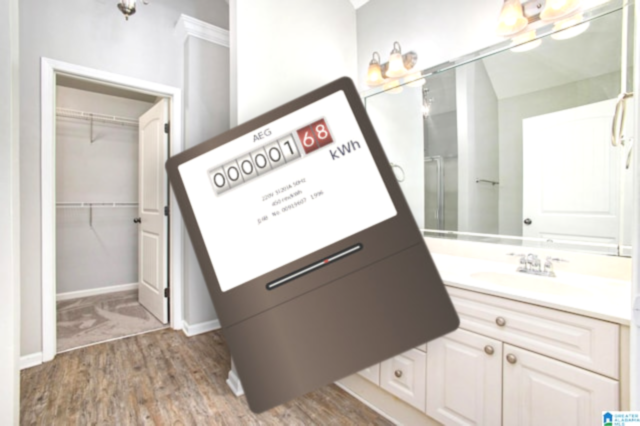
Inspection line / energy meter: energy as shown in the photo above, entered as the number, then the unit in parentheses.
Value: 1.68 (kWh)
